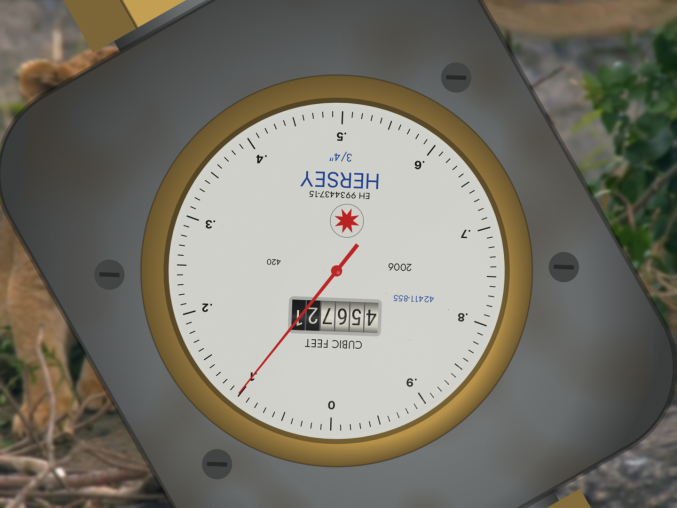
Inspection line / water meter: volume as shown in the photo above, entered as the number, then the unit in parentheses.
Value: 456721.10 (ft³)
